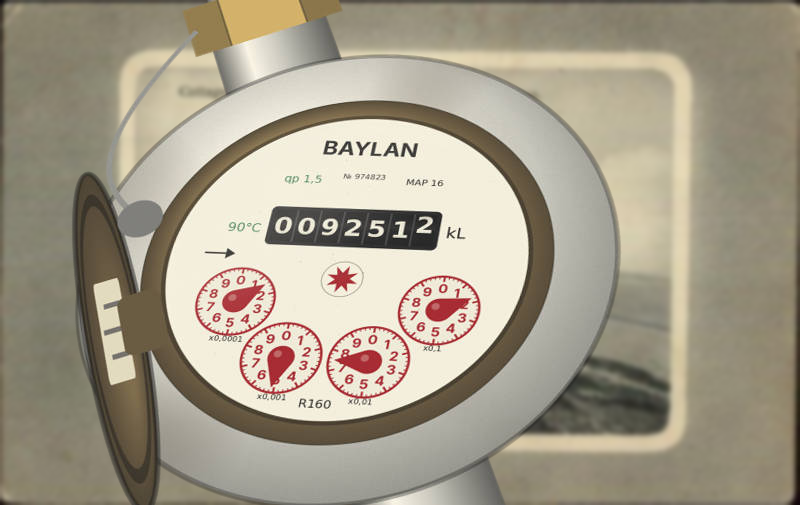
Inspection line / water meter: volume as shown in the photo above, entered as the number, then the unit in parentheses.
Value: 92512.1751 (kL)
